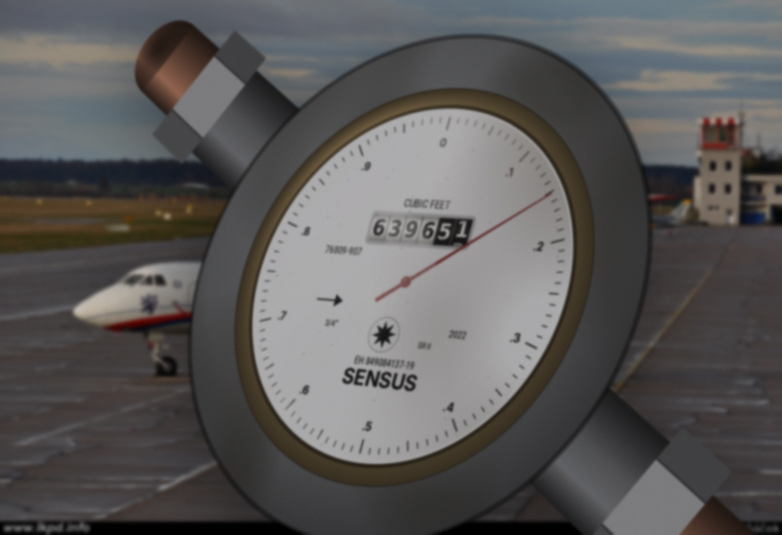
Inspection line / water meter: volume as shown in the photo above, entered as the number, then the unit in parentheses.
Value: 639651.15 (ft³)
